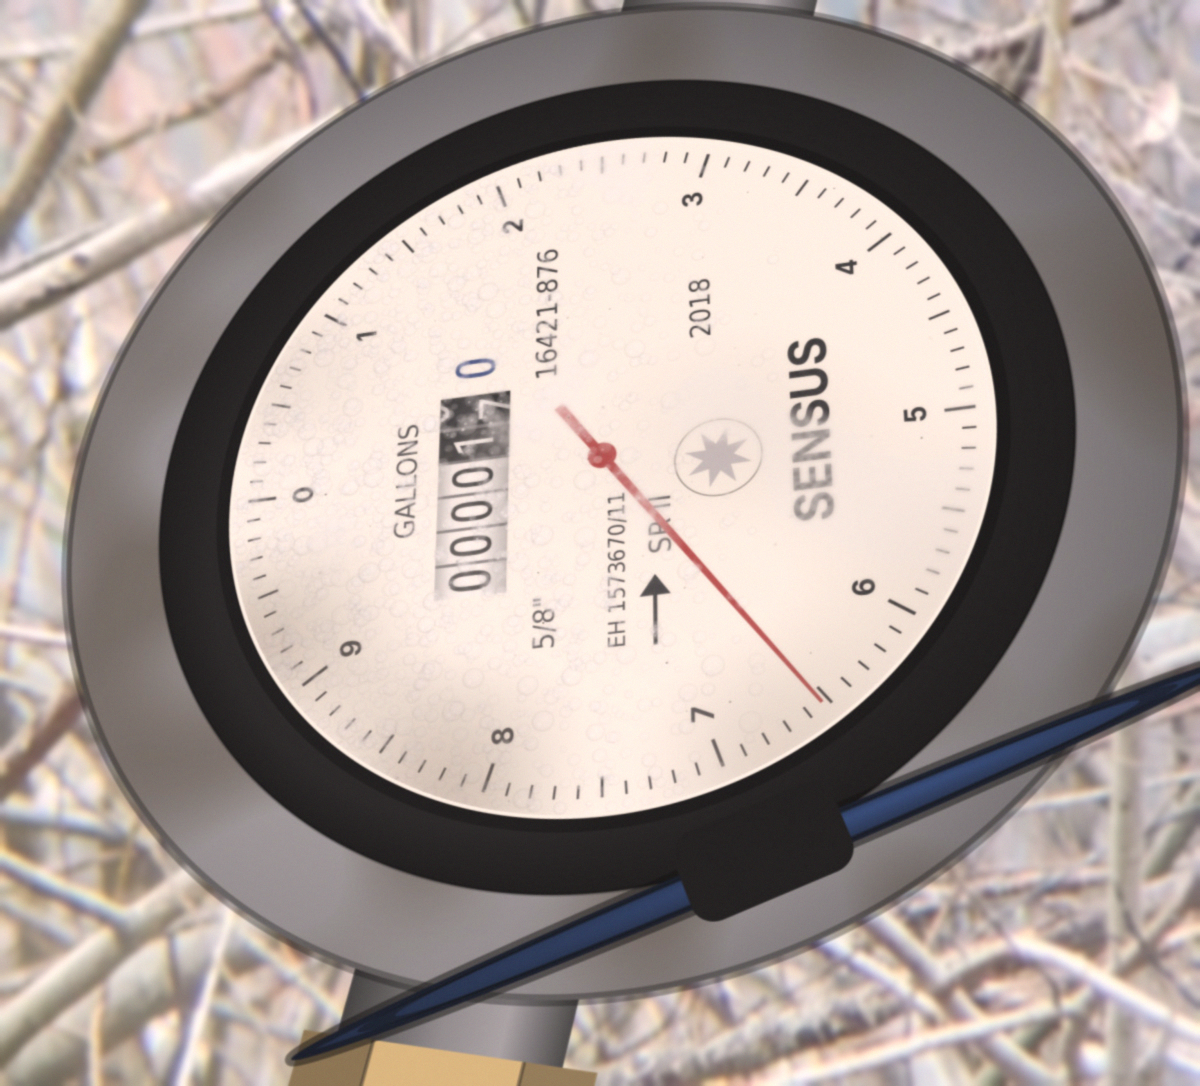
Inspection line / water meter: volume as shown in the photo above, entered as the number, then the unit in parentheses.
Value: 166.5 (gal)
